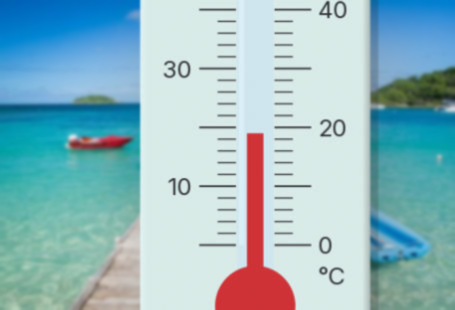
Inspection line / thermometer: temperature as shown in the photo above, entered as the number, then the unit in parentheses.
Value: 19 (°C)
